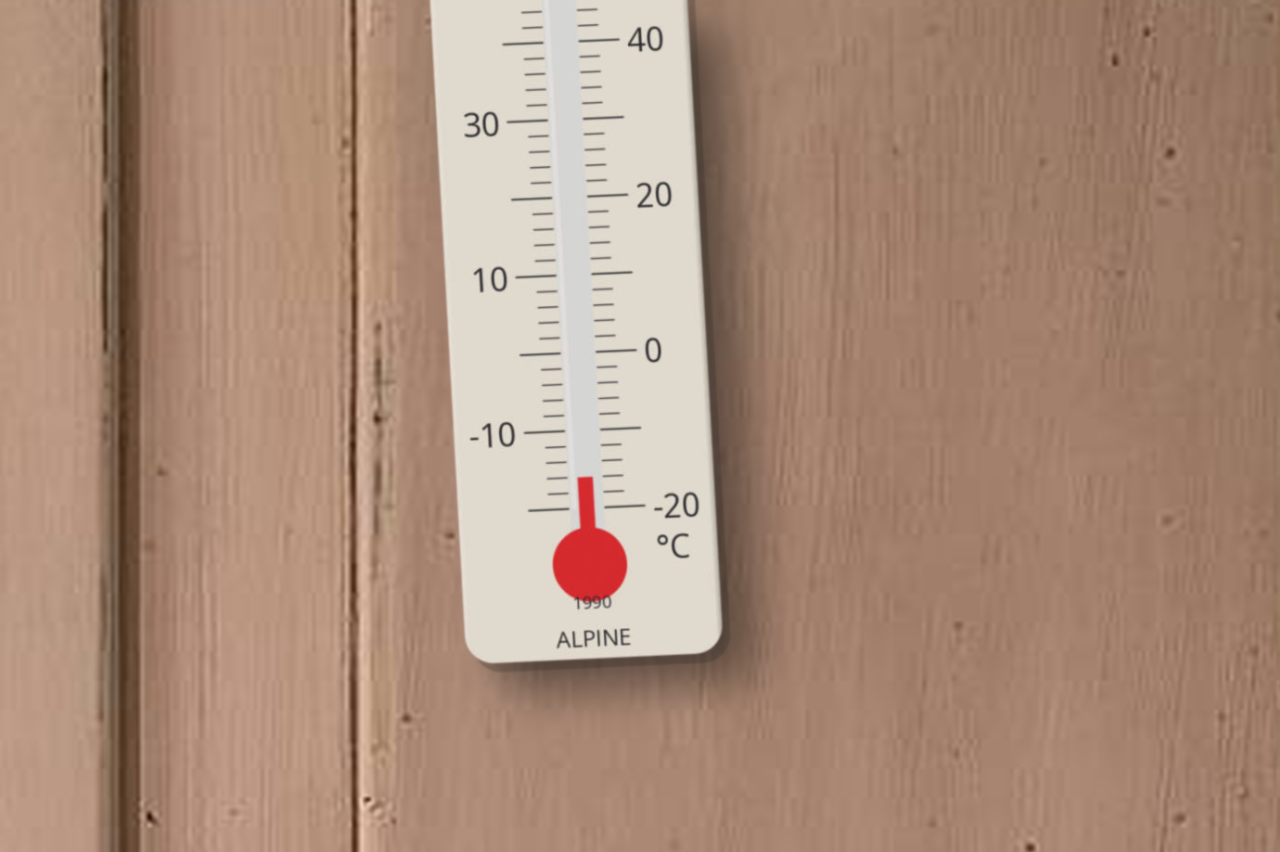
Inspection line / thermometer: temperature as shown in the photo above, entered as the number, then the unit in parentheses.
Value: -16 (°C)
